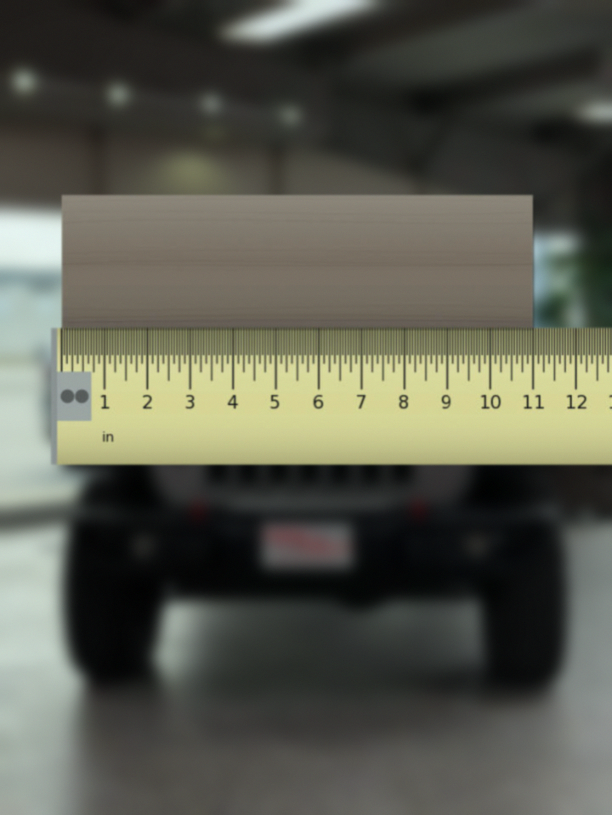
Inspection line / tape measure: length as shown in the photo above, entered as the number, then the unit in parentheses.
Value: 11 (in)
